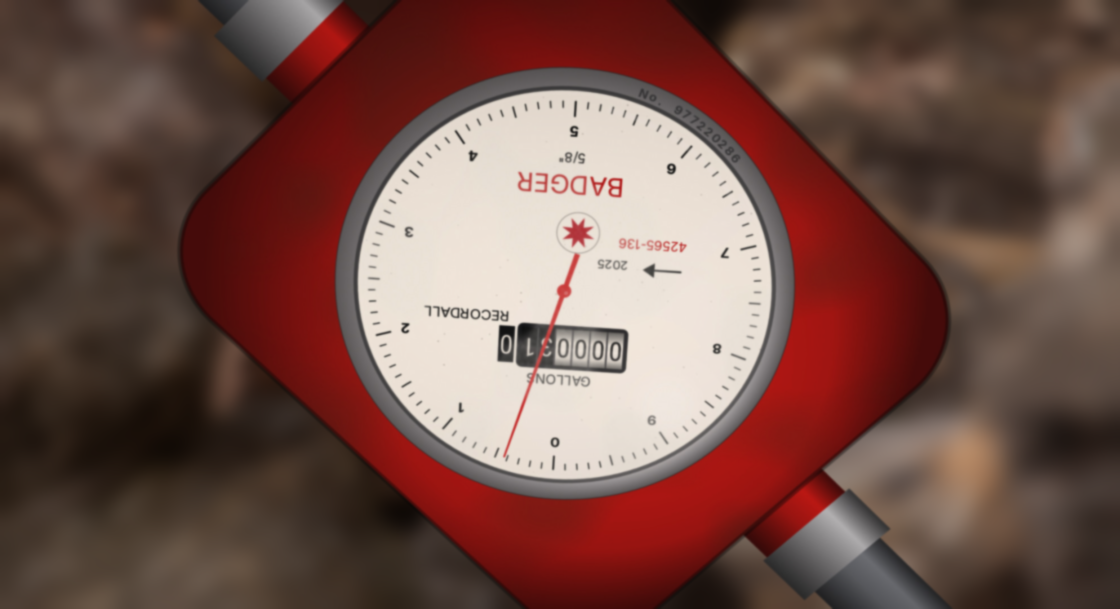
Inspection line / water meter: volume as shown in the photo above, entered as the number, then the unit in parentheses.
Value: 310.4 (gal)
